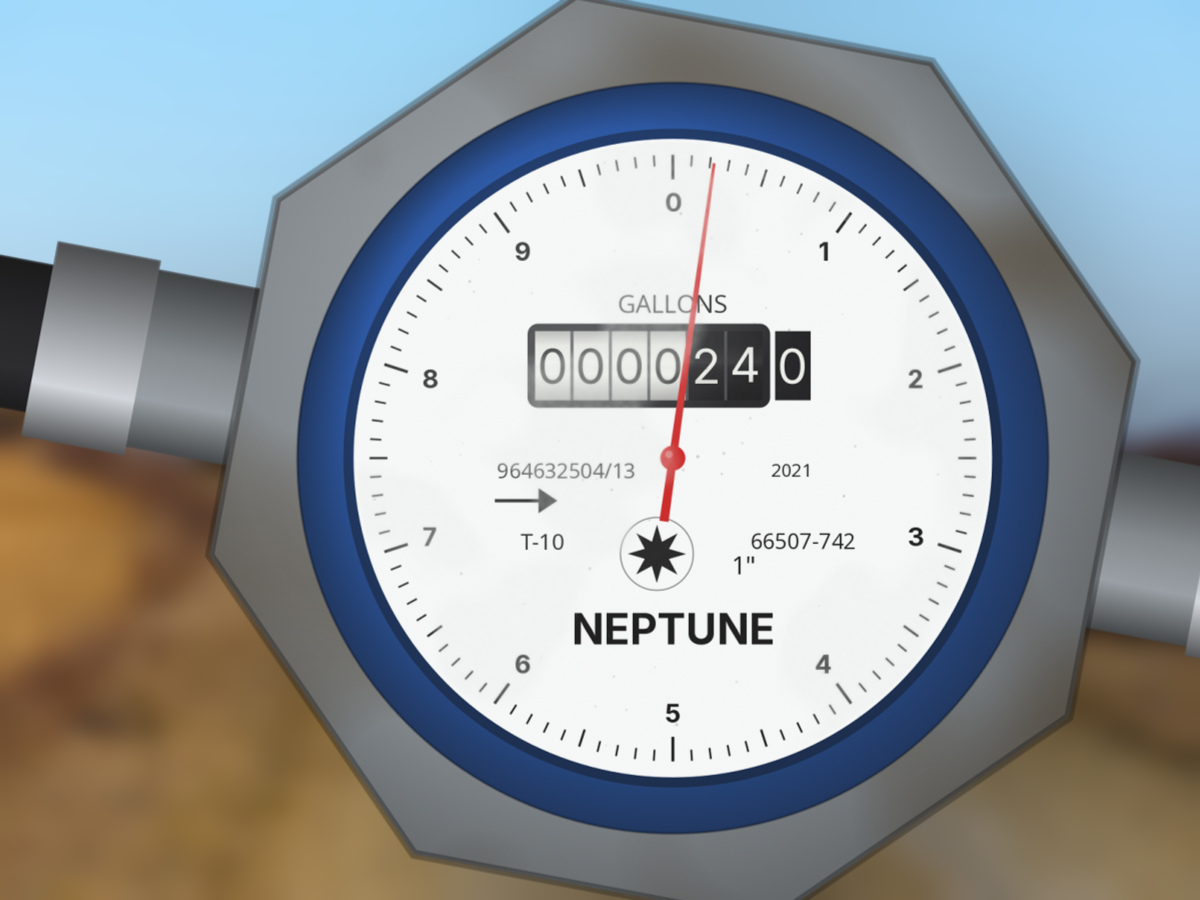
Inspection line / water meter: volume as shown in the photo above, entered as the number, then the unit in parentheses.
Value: 240.2 (gal)
